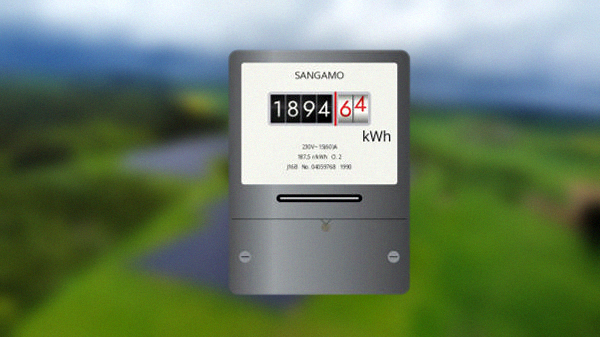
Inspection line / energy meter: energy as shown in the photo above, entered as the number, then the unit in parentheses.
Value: 1894.64 (kWh)
